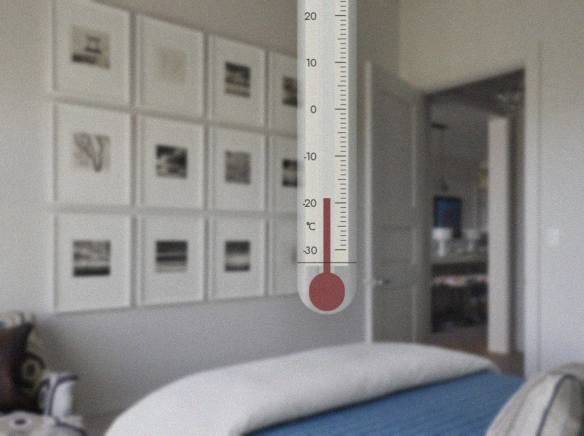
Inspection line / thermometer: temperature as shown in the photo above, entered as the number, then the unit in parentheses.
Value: -19 (°C)
